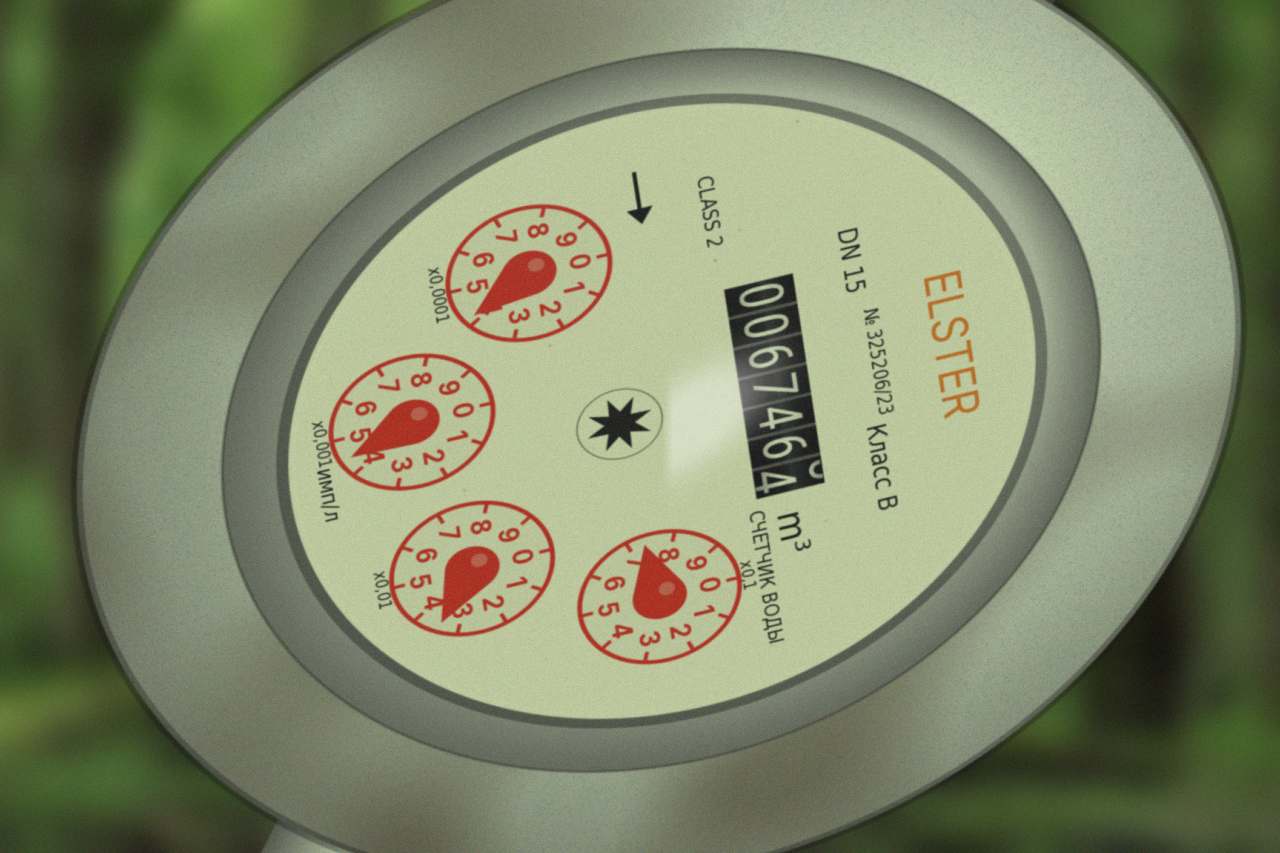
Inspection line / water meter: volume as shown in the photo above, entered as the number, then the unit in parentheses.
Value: 67463.7344 (m³)
